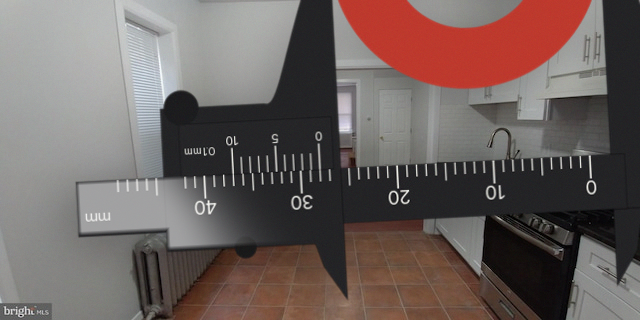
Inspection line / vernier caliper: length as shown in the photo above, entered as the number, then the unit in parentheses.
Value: 28.0 (mm)
